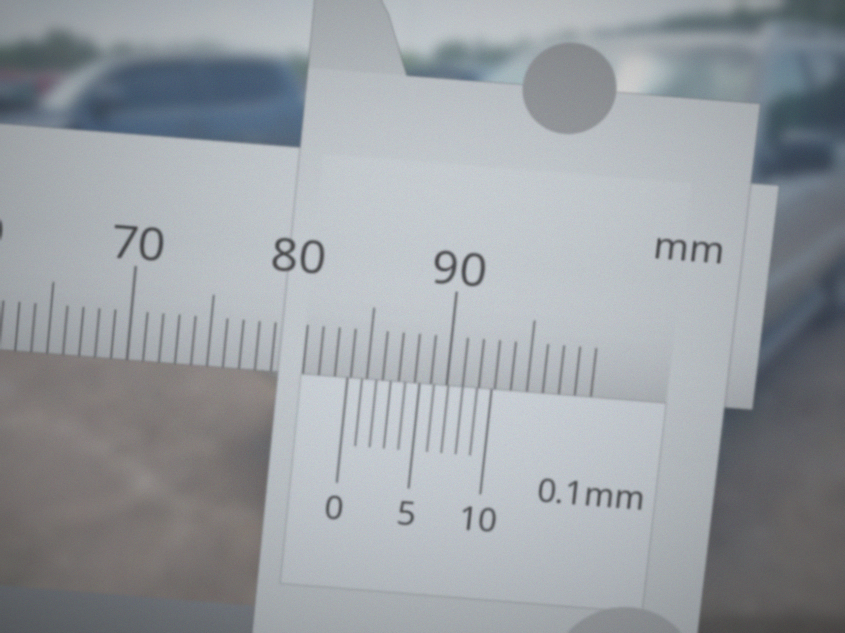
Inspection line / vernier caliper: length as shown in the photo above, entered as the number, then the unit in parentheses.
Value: 83.8 (mm)
